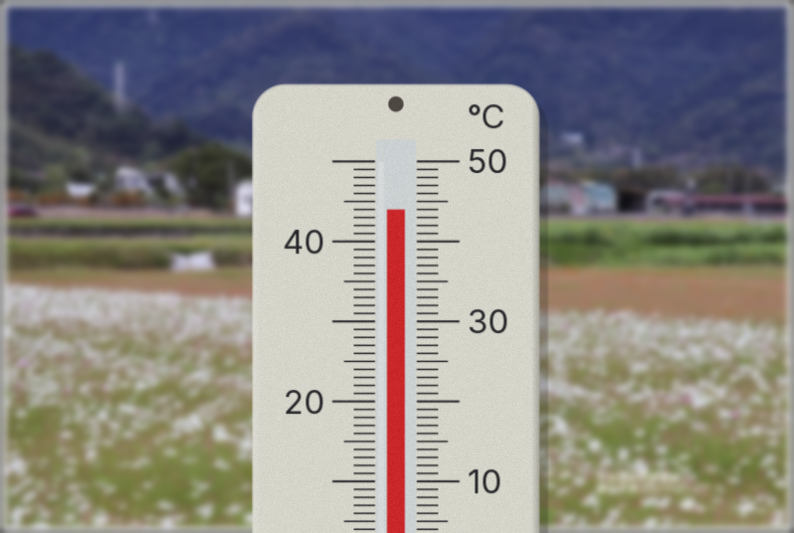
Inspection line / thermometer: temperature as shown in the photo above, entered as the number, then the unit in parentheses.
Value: 44 (°C)
